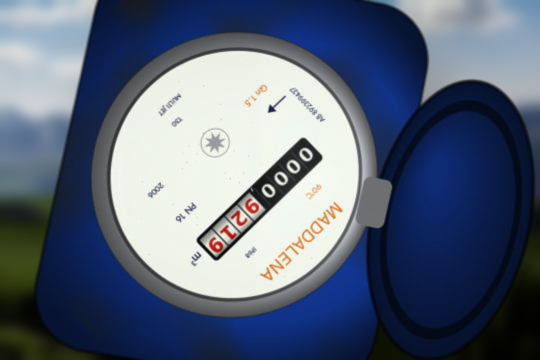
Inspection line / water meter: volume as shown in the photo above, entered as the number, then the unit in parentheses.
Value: 0.9219 (m³)
